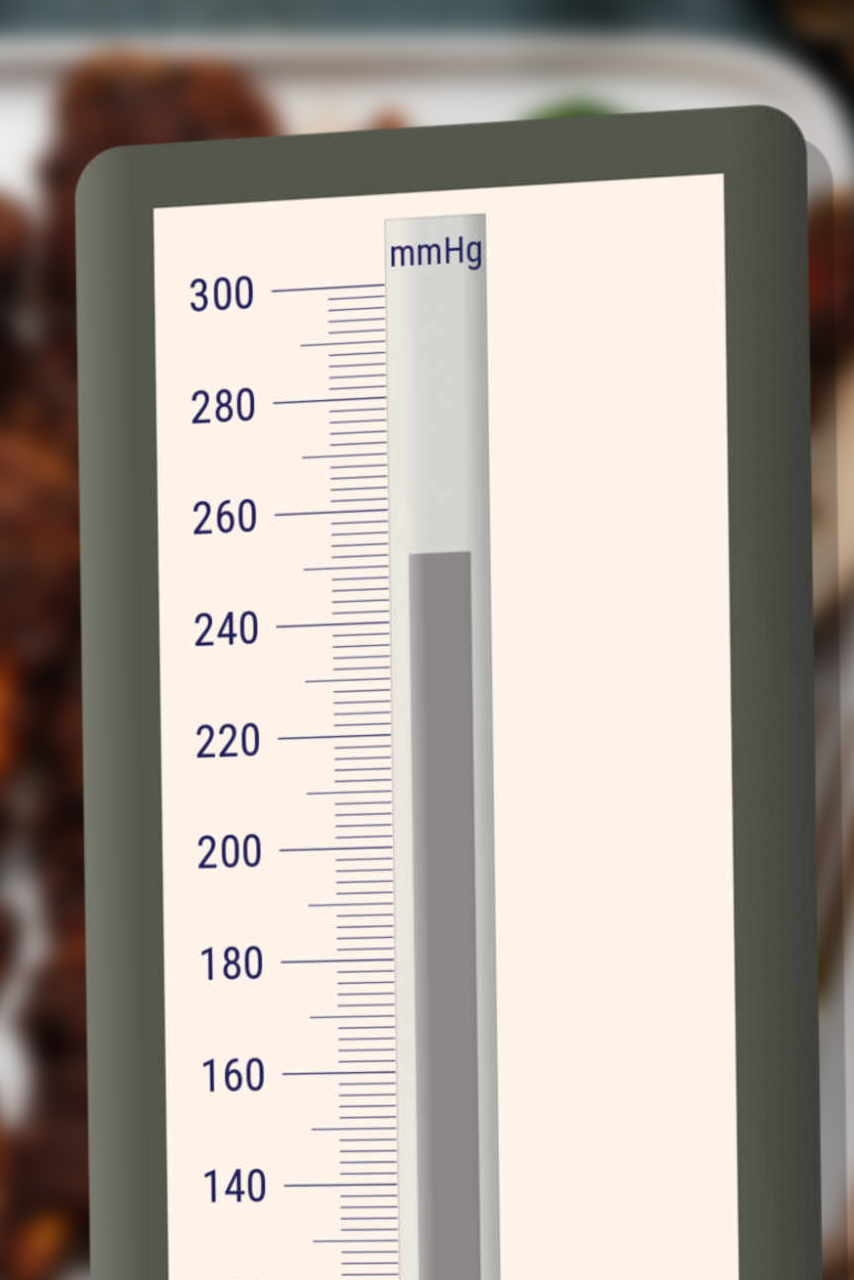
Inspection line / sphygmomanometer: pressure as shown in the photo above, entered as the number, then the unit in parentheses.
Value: 252 (mmHg)
